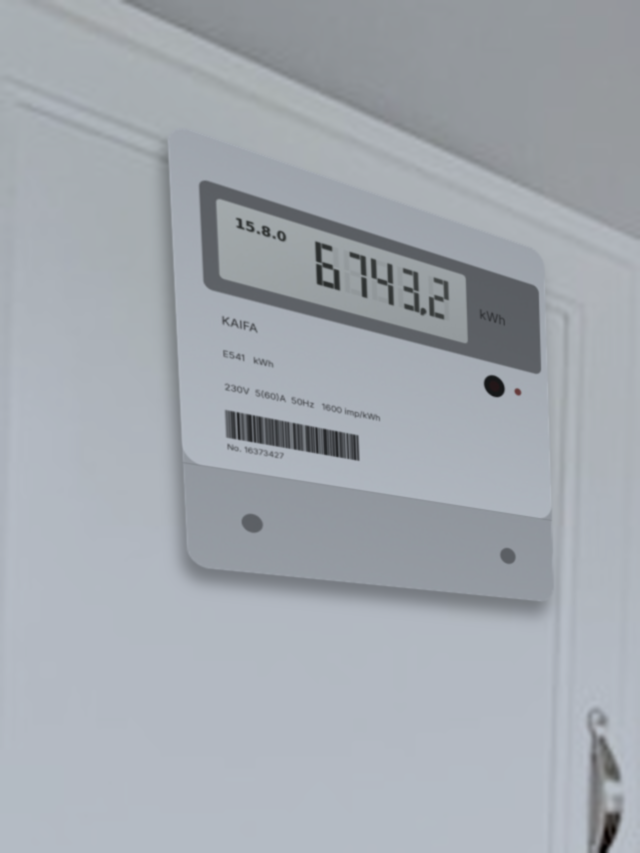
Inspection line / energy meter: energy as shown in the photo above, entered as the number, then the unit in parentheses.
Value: 6743.2 (kWh)
